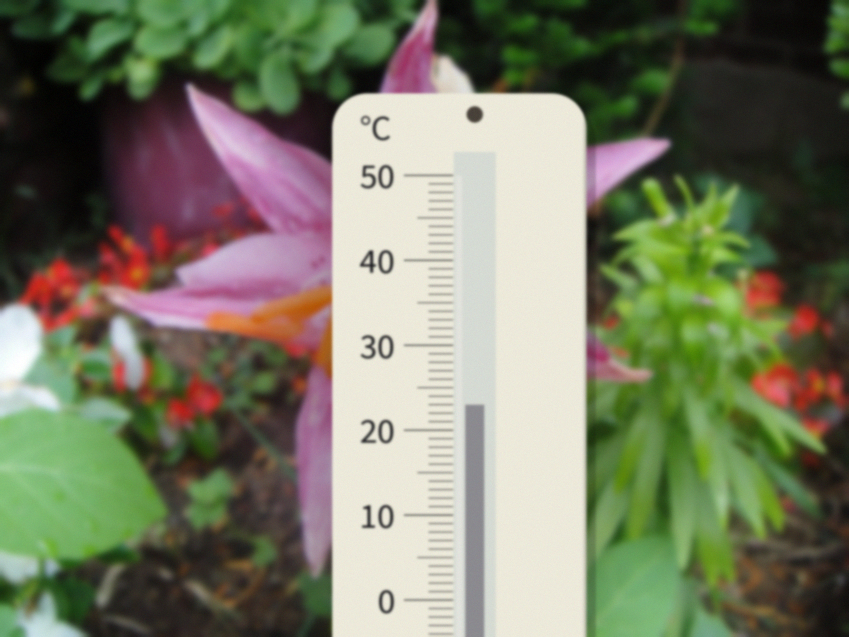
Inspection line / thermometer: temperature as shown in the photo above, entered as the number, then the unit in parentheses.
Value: 23 (°C)
